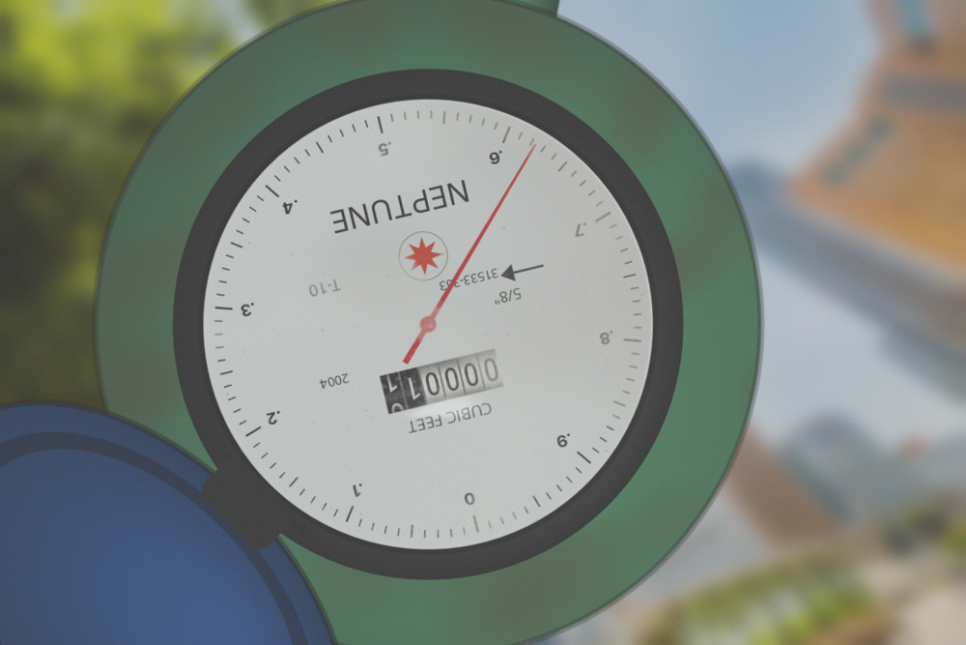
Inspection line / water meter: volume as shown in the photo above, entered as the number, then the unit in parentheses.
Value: 10.62 (ft³)
